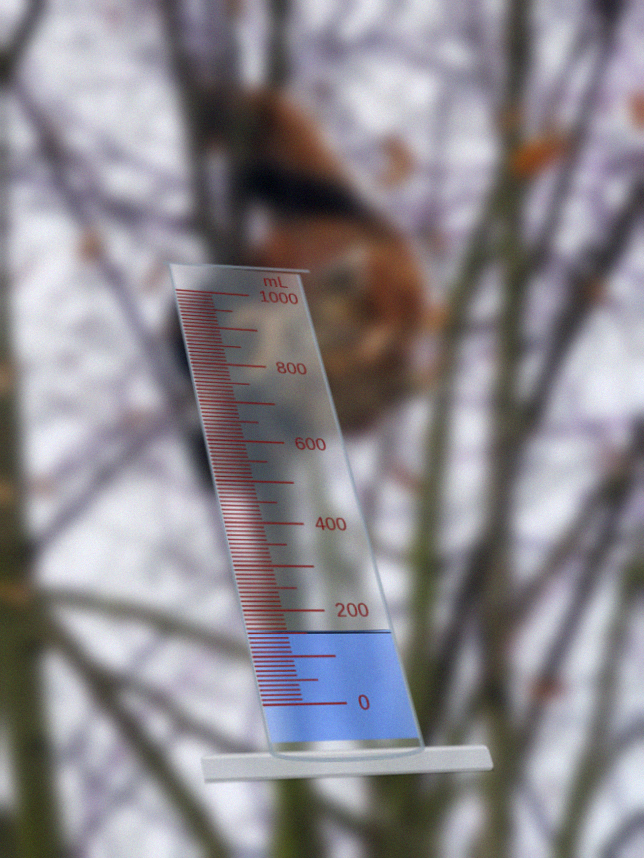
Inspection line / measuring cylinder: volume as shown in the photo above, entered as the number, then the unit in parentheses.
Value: 150 (mL)
